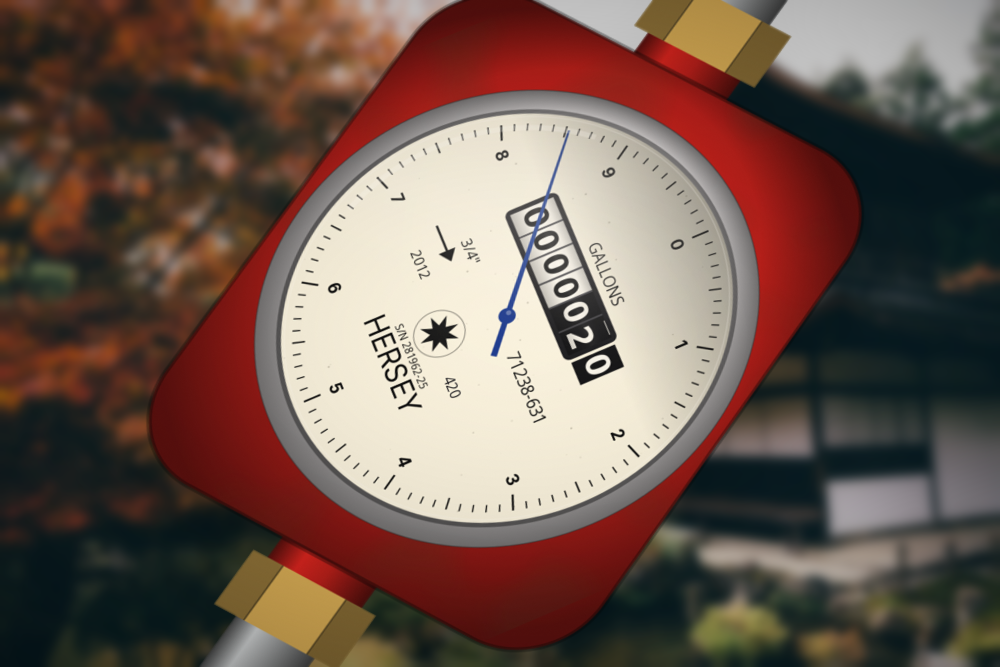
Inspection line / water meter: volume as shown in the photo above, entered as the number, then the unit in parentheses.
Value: 18.5 (gal)
